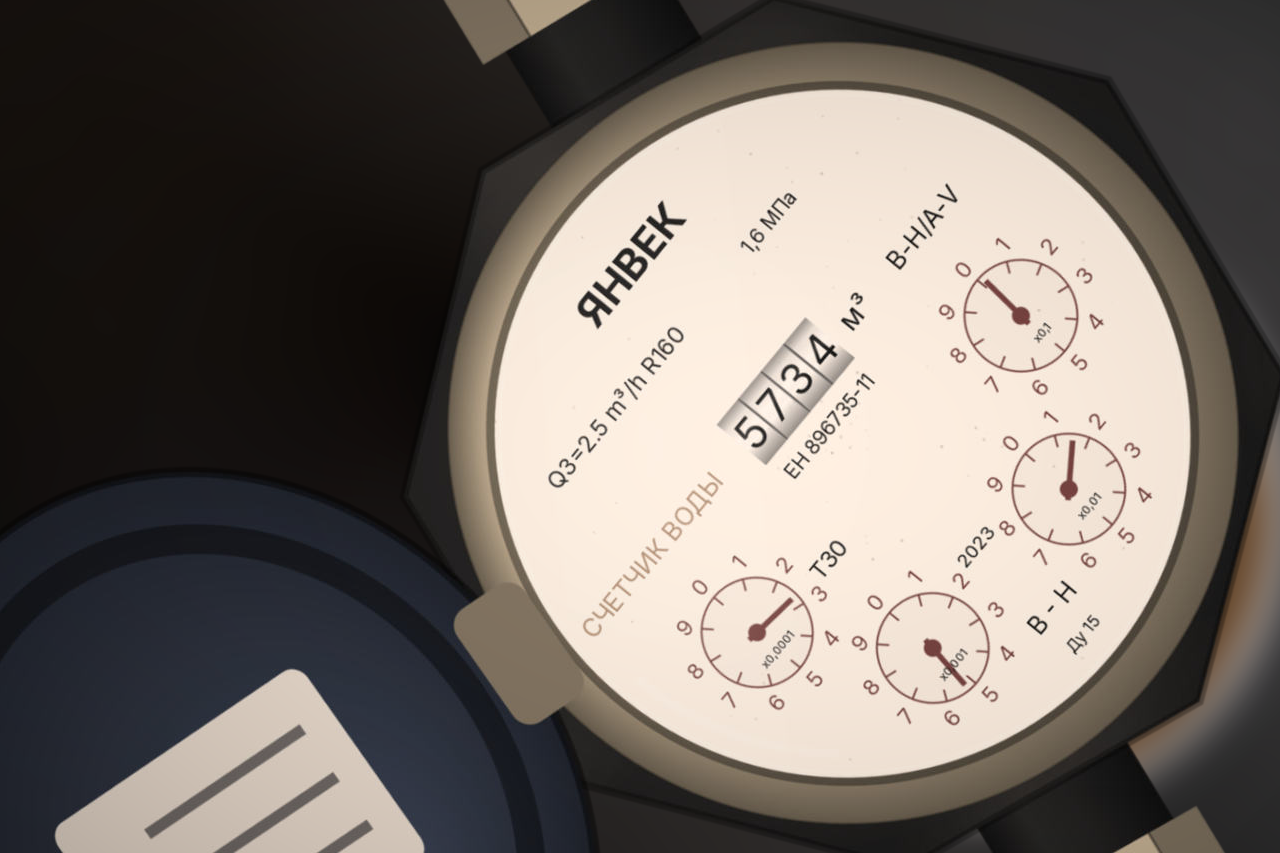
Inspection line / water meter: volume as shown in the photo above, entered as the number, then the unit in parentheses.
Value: 5734.0152 (m³)
